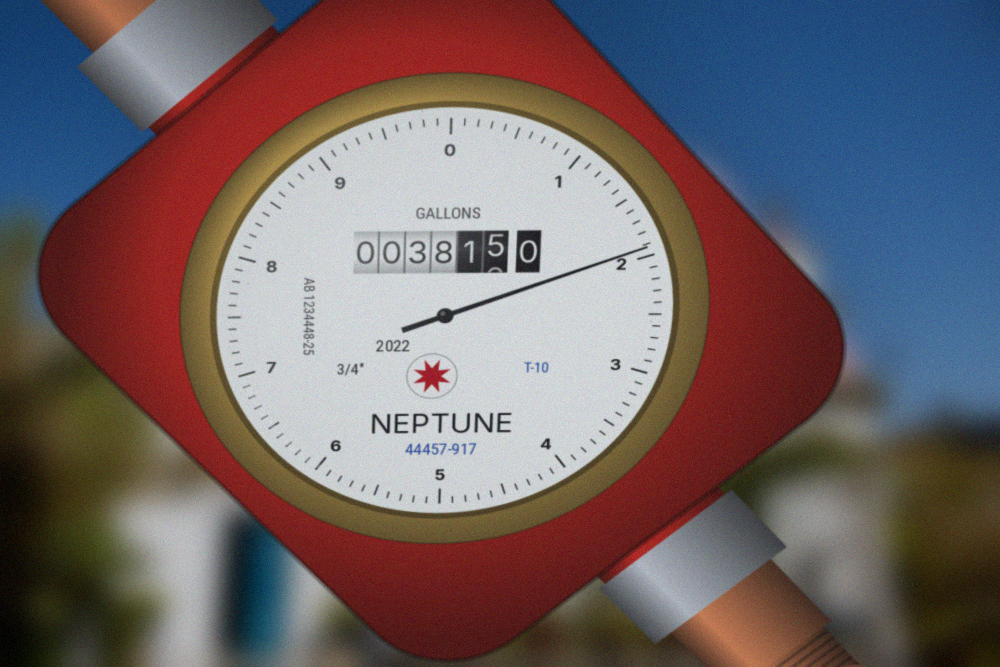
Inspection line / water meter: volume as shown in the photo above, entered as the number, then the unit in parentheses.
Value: 38151.9 (gal)
